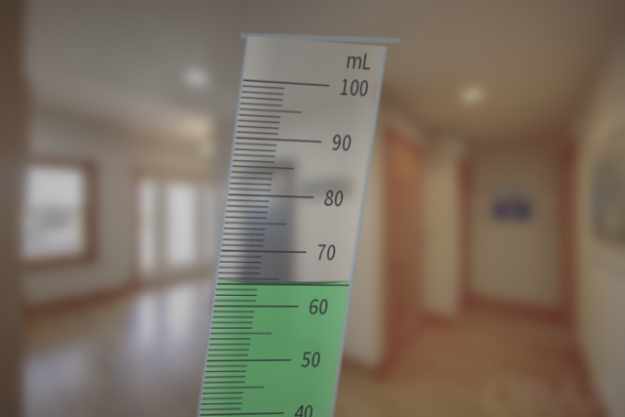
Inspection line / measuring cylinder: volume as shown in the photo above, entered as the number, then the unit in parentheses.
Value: 64 (mL)
